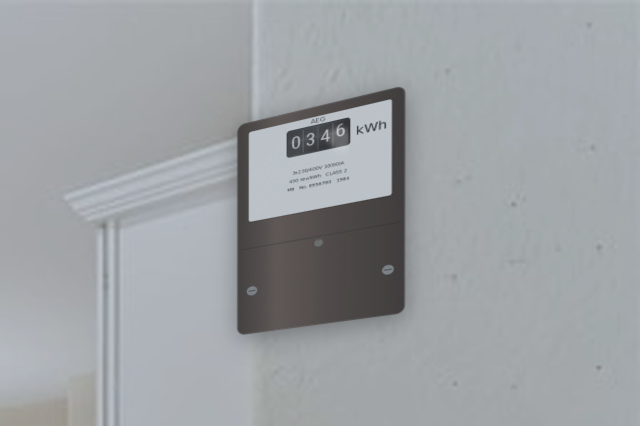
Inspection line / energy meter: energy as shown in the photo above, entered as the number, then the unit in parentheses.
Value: 346 (kWh)
